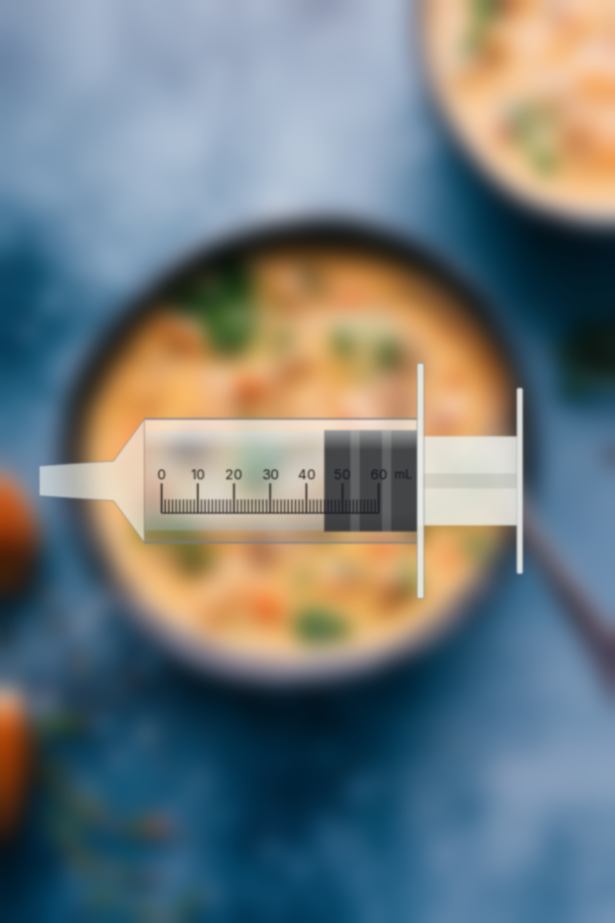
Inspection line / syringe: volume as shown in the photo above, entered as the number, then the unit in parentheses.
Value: 45 (mL)
